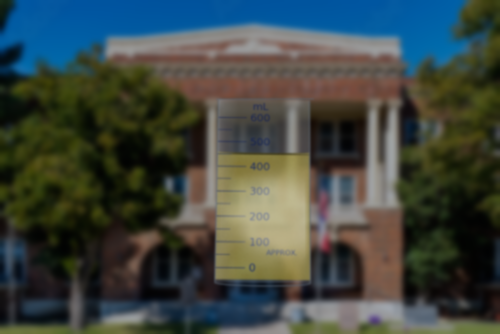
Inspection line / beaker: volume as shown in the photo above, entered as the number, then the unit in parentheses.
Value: 450 (mL)
